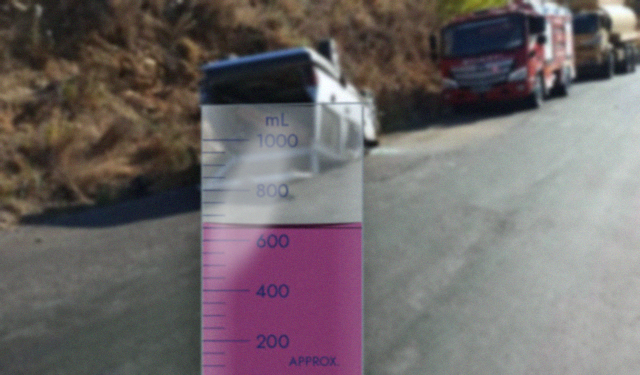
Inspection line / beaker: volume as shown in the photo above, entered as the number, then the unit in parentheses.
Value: 650 (mL)
